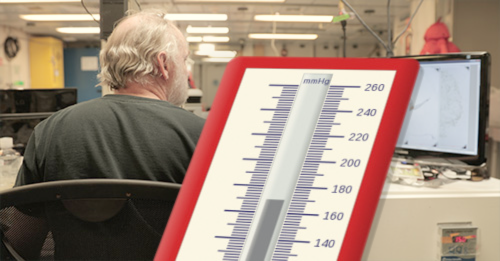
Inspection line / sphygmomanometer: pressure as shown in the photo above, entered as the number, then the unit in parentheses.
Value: 170 (mmHg)
